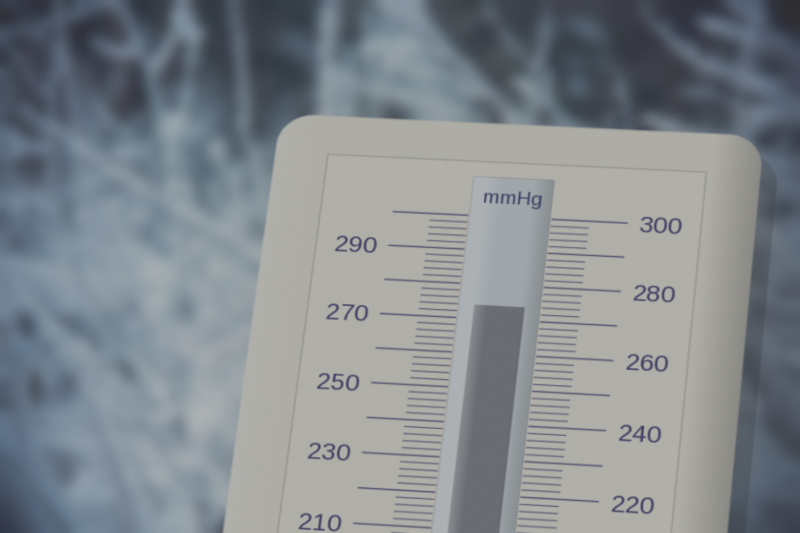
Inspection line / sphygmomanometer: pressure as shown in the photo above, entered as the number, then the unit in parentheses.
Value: 274 (mmHg)
